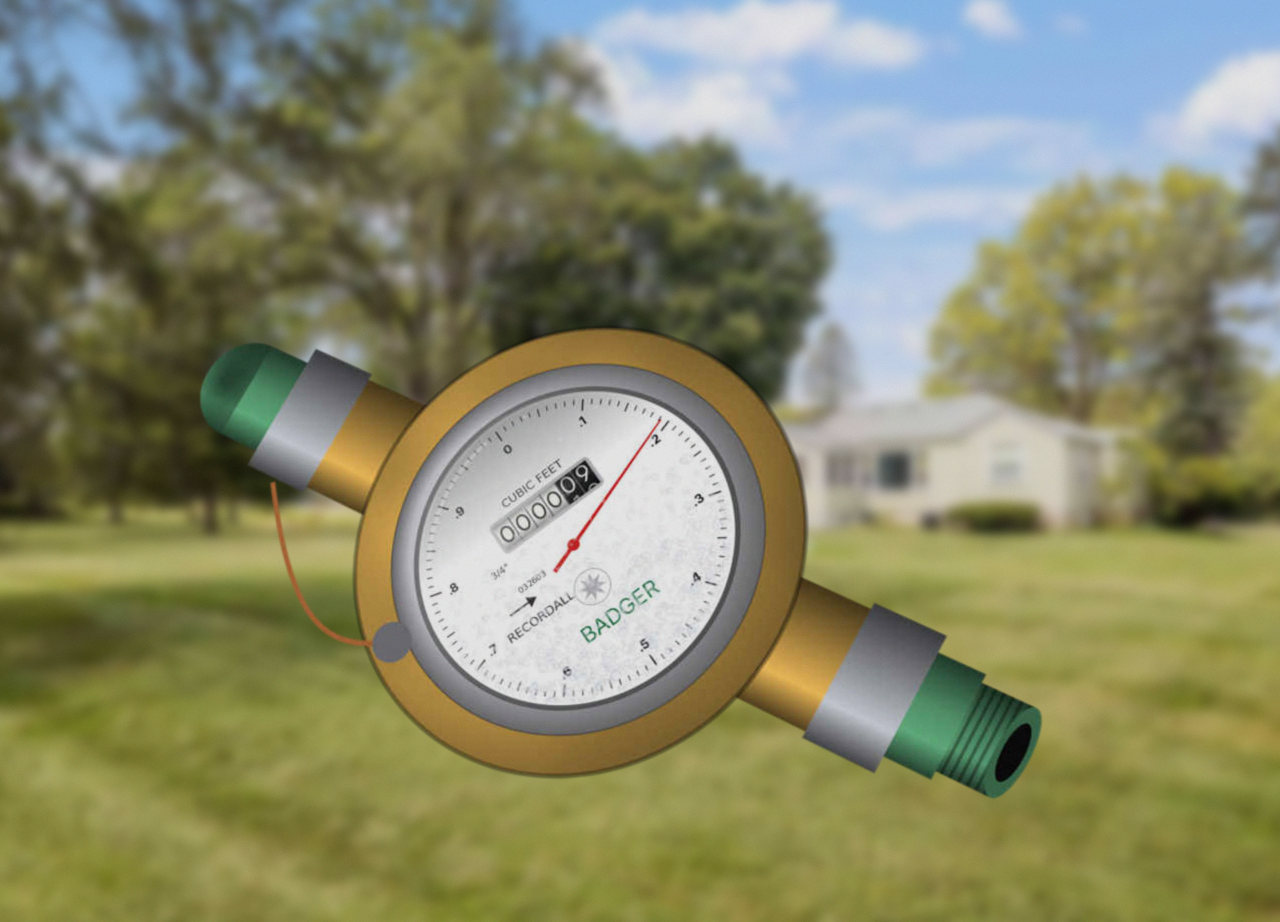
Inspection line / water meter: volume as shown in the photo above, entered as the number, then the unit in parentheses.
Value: 9.19 (ft³)
